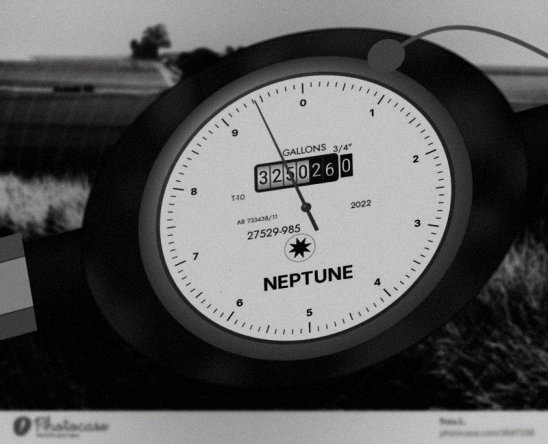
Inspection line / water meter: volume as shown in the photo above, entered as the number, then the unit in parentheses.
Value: 3250259.4 (gal)
